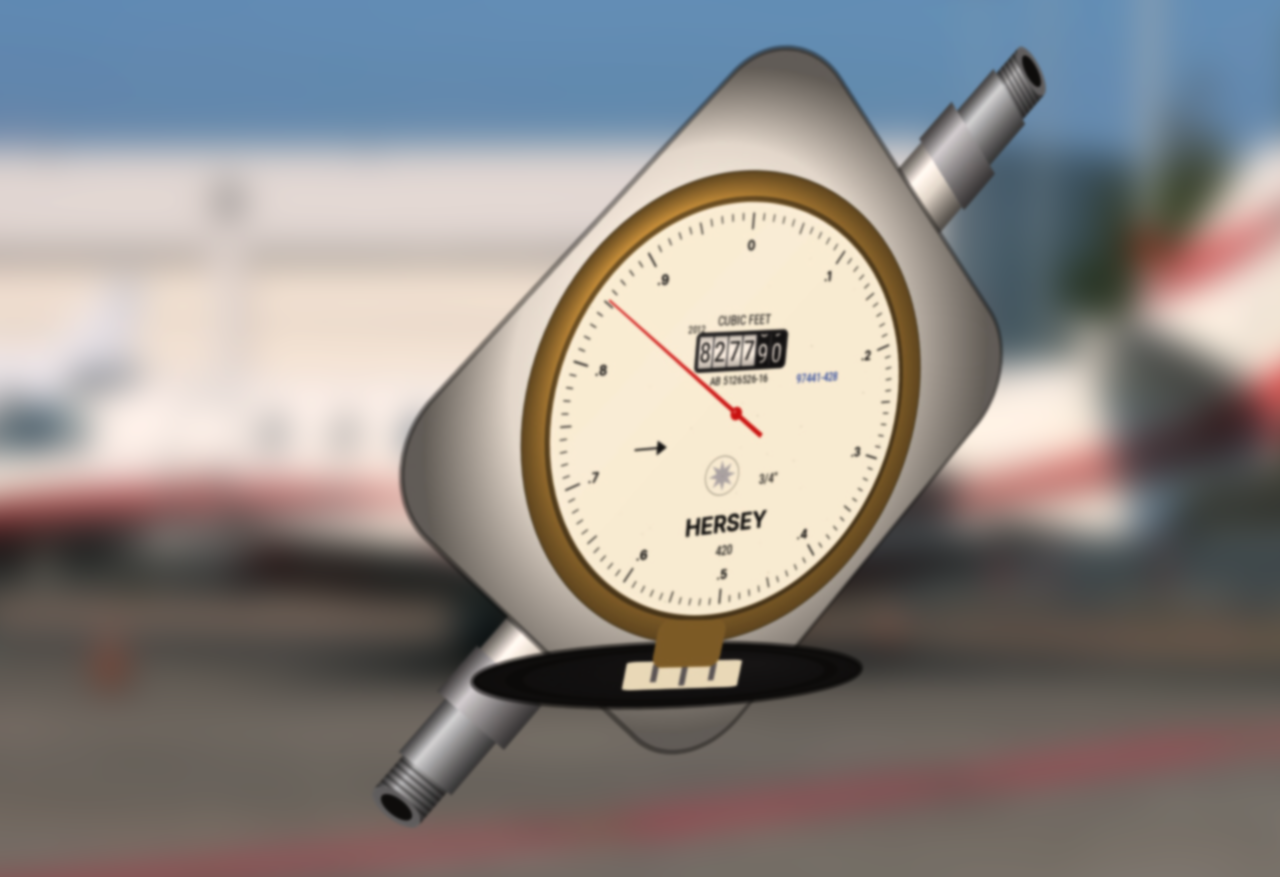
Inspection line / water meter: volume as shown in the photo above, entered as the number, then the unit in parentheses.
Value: 827789.85 (ft³)
